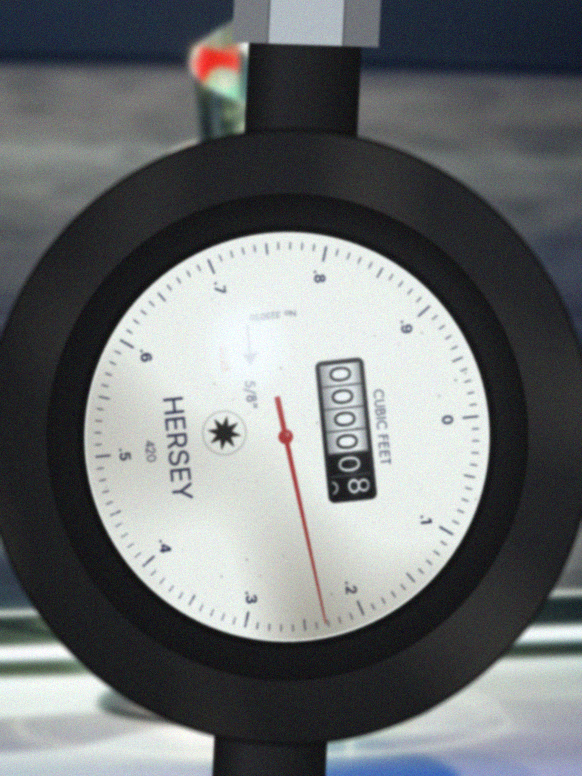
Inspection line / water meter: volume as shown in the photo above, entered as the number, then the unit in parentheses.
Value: 8.23 (ft³)
